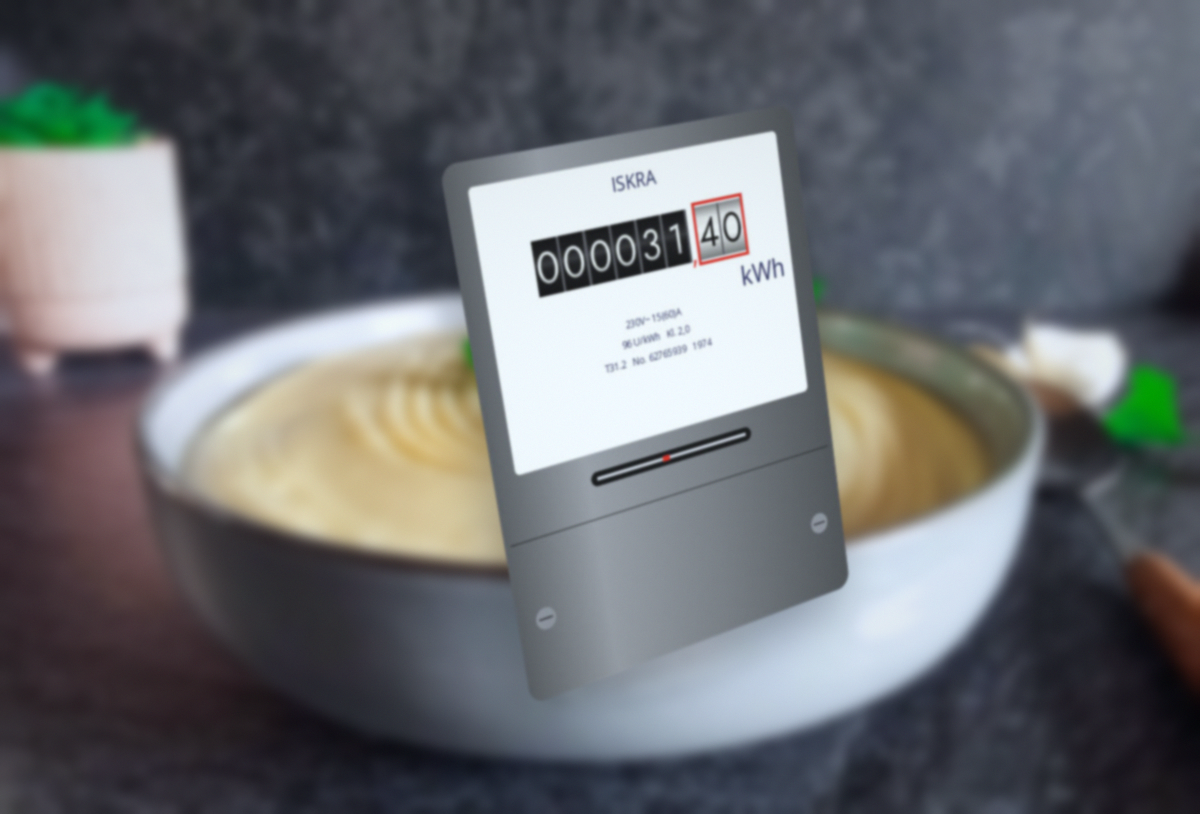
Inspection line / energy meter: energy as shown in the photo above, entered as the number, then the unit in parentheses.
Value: 31.40 (kWh)
